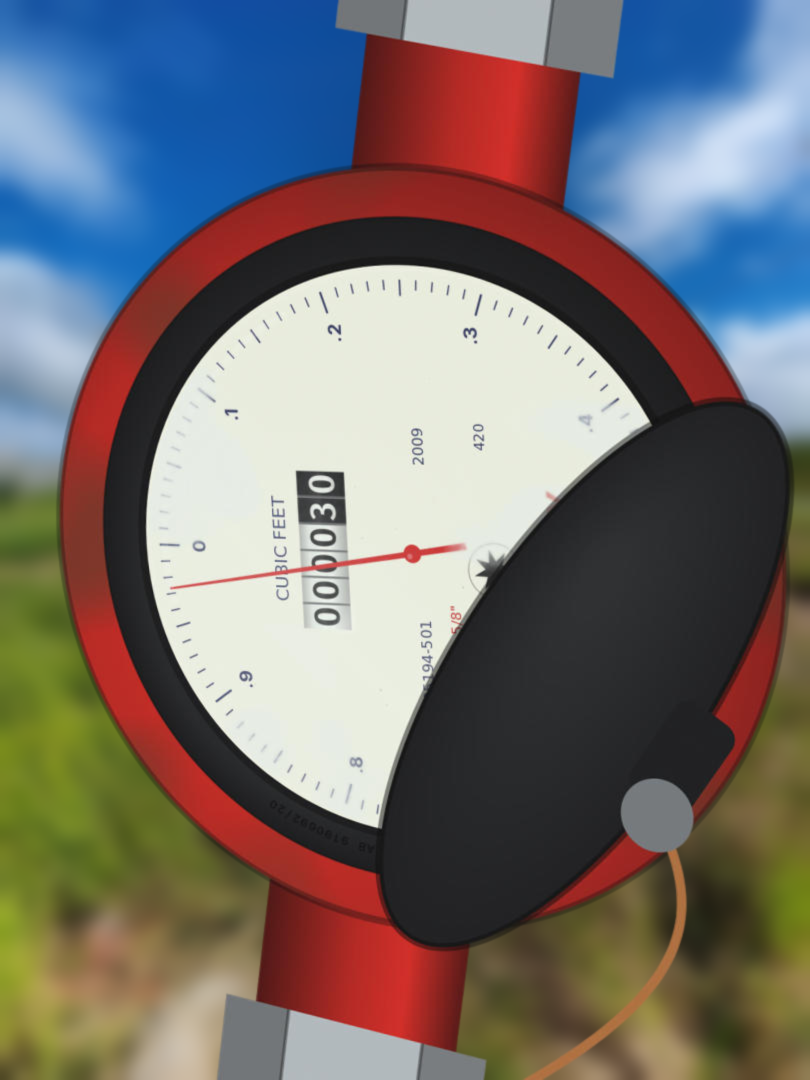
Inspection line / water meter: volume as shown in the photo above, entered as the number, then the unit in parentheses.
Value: 29.97 (ft³)
